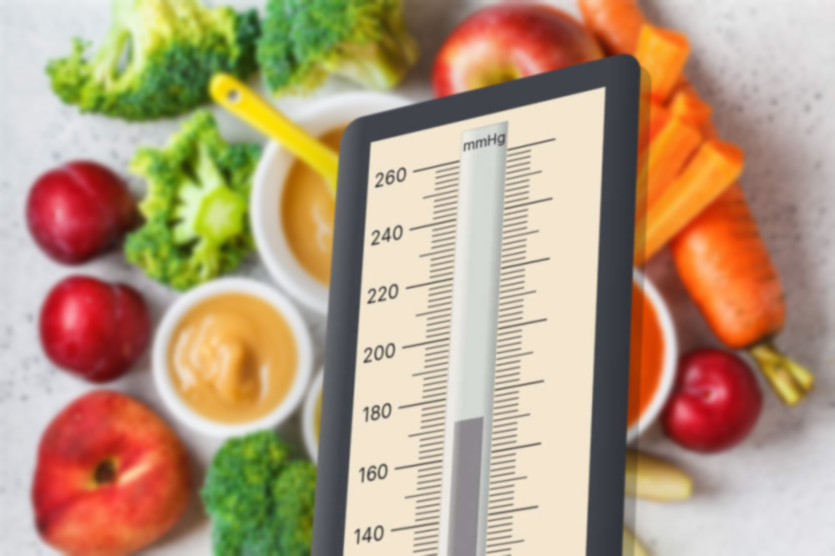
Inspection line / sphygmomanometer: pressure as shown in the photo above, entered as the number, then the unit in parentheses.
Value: 172 (mmHg)
